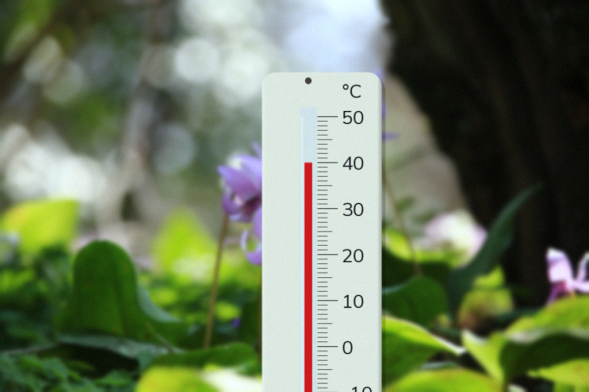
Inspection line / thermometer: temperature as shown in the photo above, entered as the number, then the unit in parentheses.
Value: 40 (°C)
